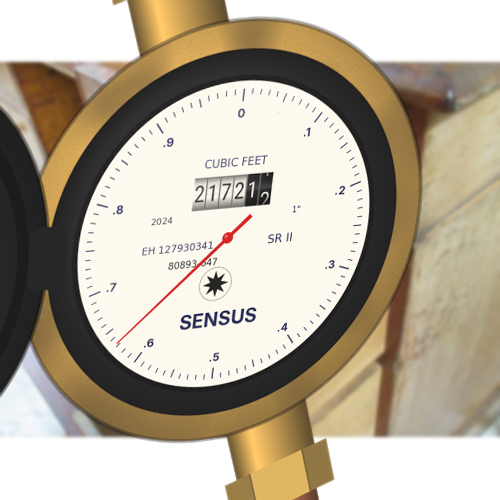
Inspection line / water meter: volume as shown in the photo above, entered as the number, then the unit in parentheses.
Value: 217211.63 (ft³)
